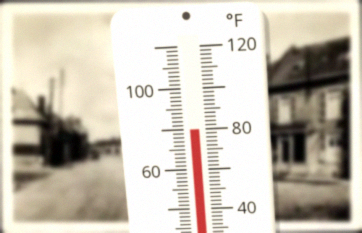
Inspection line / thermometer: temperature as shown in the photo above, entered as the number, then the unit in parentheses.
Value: 80 (°F)
